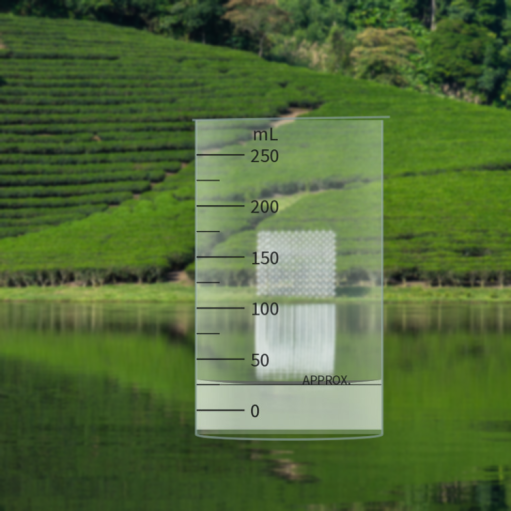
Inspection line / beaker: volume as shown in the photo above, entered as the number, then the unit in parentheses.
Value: 25 (mL)
